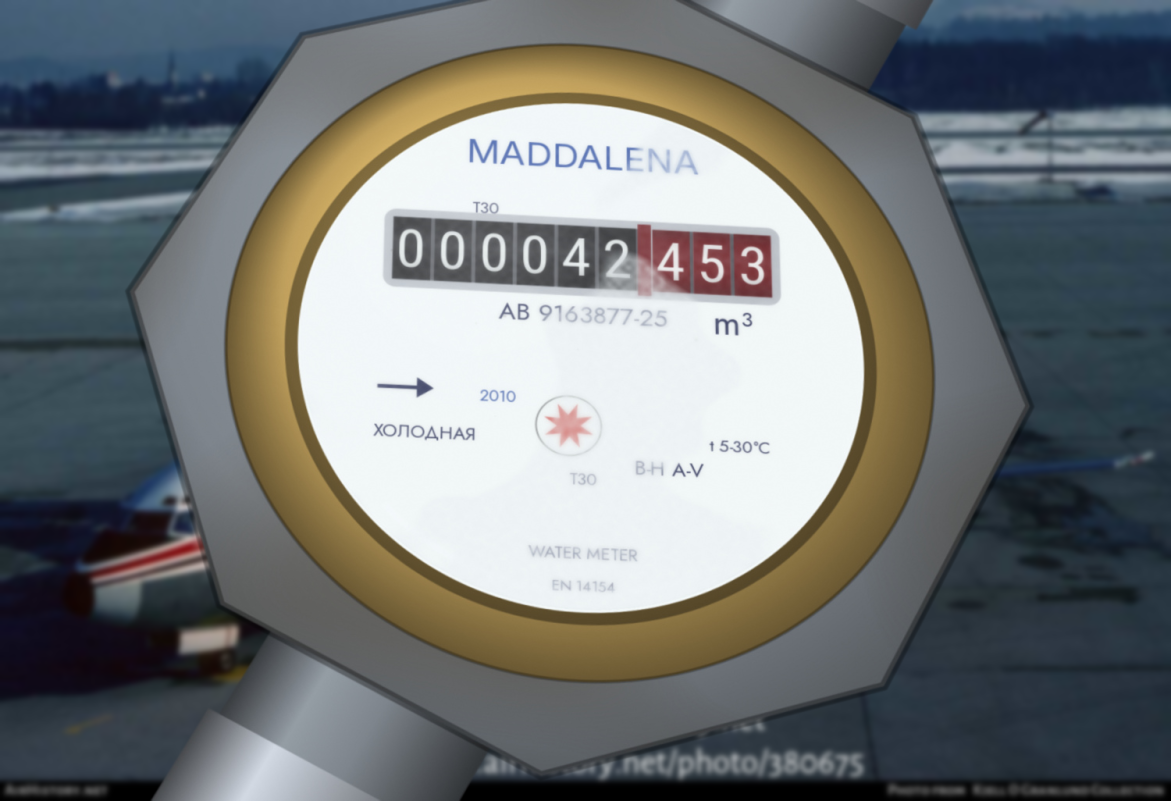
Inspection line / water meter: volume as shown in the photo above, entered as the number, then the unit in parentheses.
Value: 42.453 (m³)
